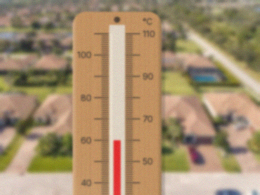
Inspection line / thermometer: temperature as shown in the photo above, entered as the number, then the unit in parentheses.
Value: 60 (°C)
